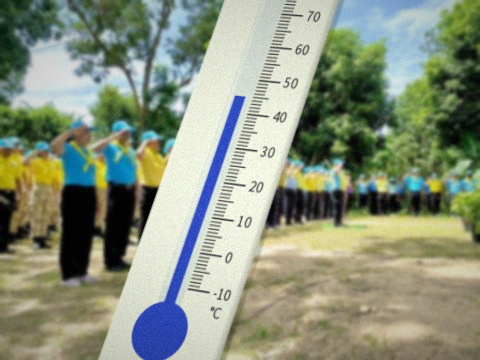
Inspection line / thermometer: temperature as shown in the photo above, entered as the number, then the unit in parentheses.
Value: 45 (°C)
